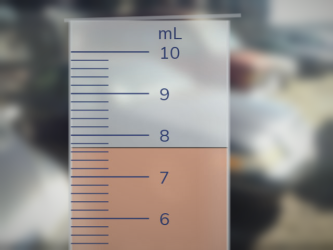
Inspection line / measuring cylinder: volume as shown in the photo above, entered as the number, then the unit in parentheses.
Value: 7.7 (mL)
